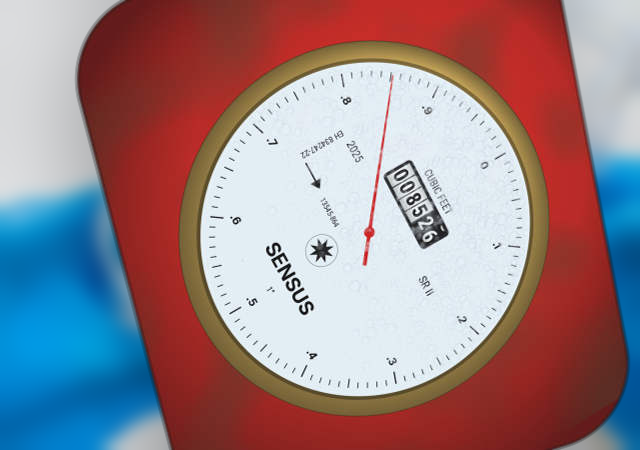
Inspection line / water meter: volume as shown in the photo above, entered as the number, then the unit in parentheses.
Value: 8525.85 (ft³)
